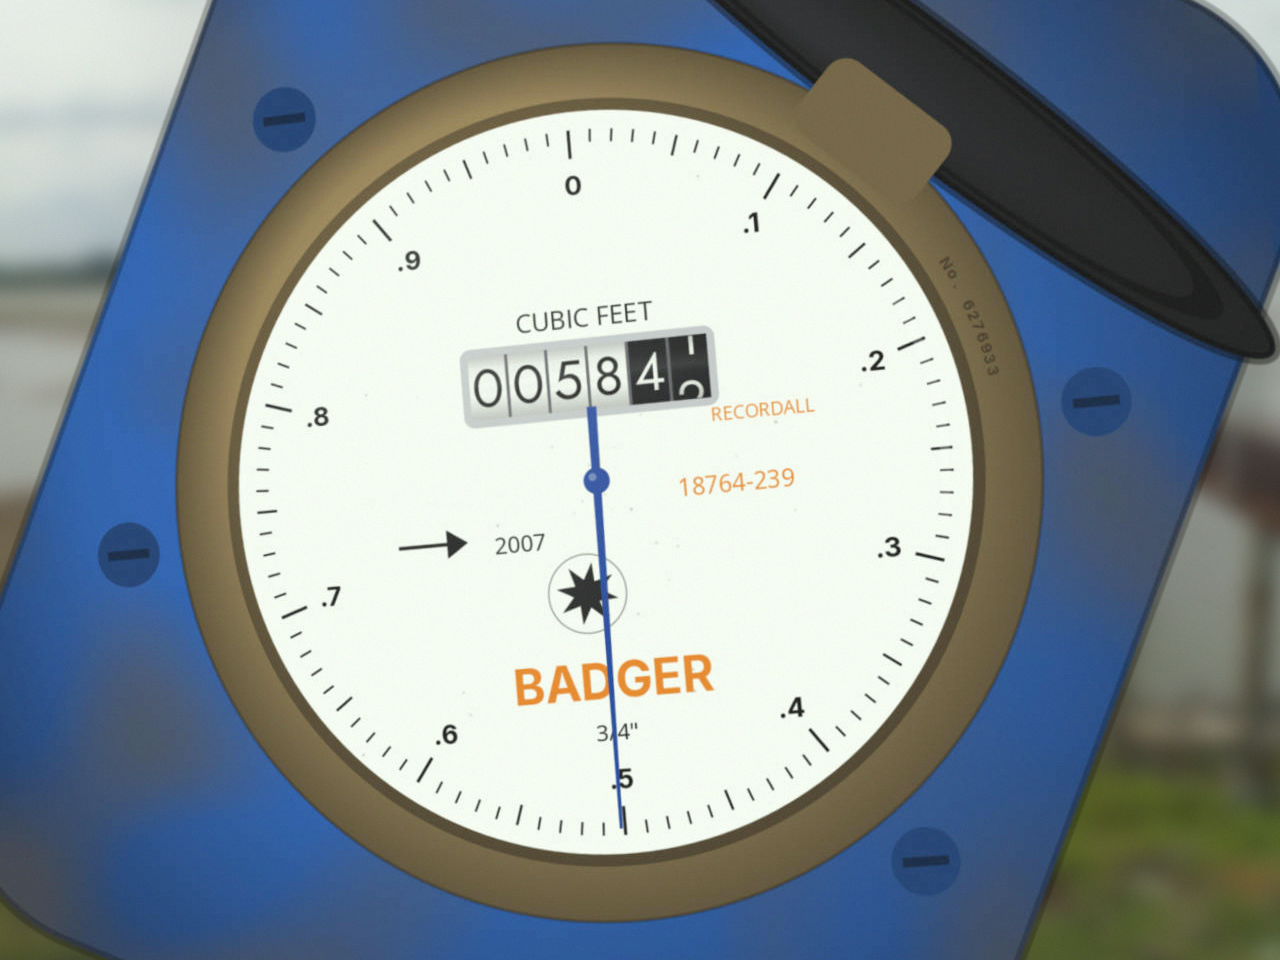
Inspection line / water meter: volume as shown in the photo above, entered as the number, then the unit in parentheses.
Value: 5841.50 (ft³)
